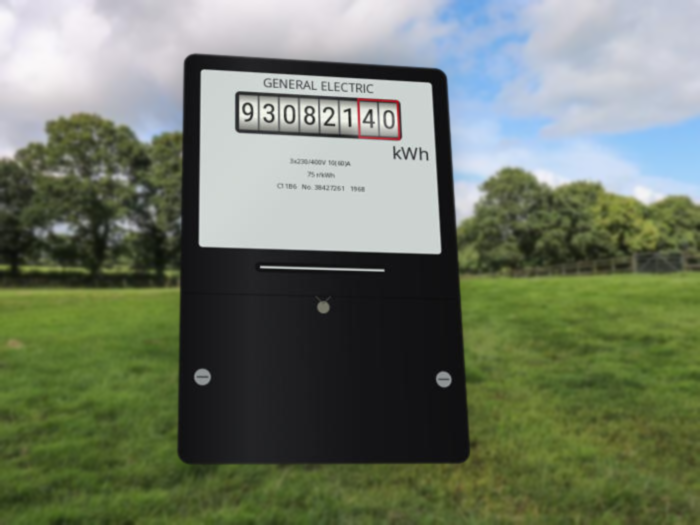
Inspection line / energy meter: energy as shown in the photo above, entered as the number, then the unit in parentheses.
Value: 930821.40 (kWh)
